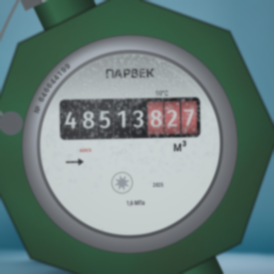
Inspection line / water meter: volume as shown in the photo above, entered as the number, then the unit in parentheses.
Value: 48513.827 (m³)
